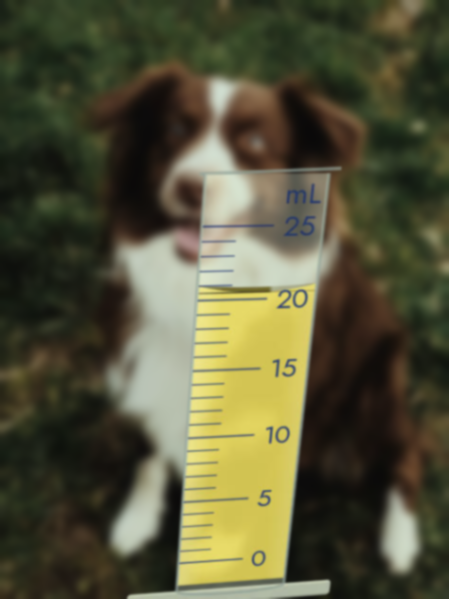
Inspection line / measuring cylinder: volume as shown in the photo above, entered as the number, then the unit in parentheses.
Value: 20.5 (mL)
